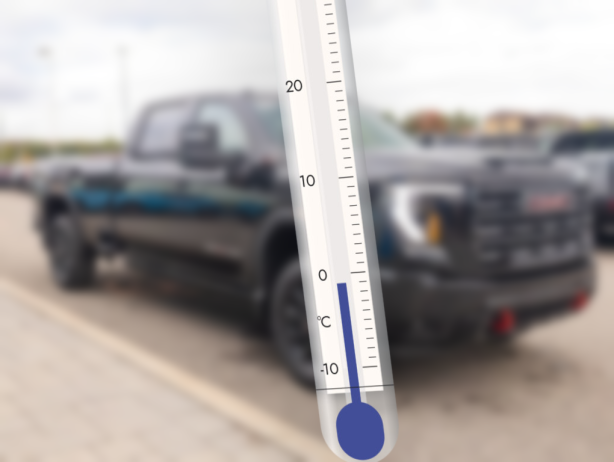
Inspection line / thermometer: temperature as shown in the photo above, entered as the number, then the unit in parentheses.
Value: -1 (°C)
